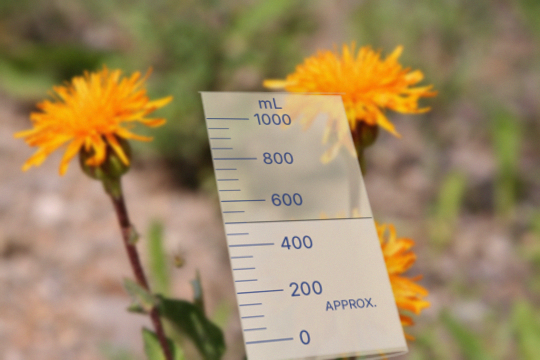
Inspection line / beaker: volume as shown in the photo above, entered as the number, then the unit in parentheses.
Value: 500 (mL)
